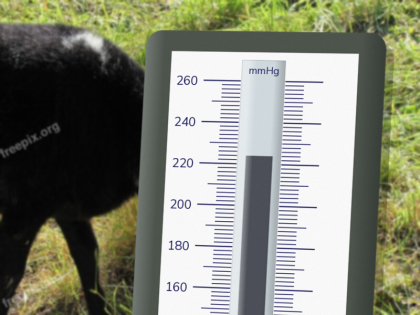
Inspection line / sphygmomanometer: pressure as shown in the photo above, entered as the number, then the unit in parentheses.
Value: 224 (mmHg)
